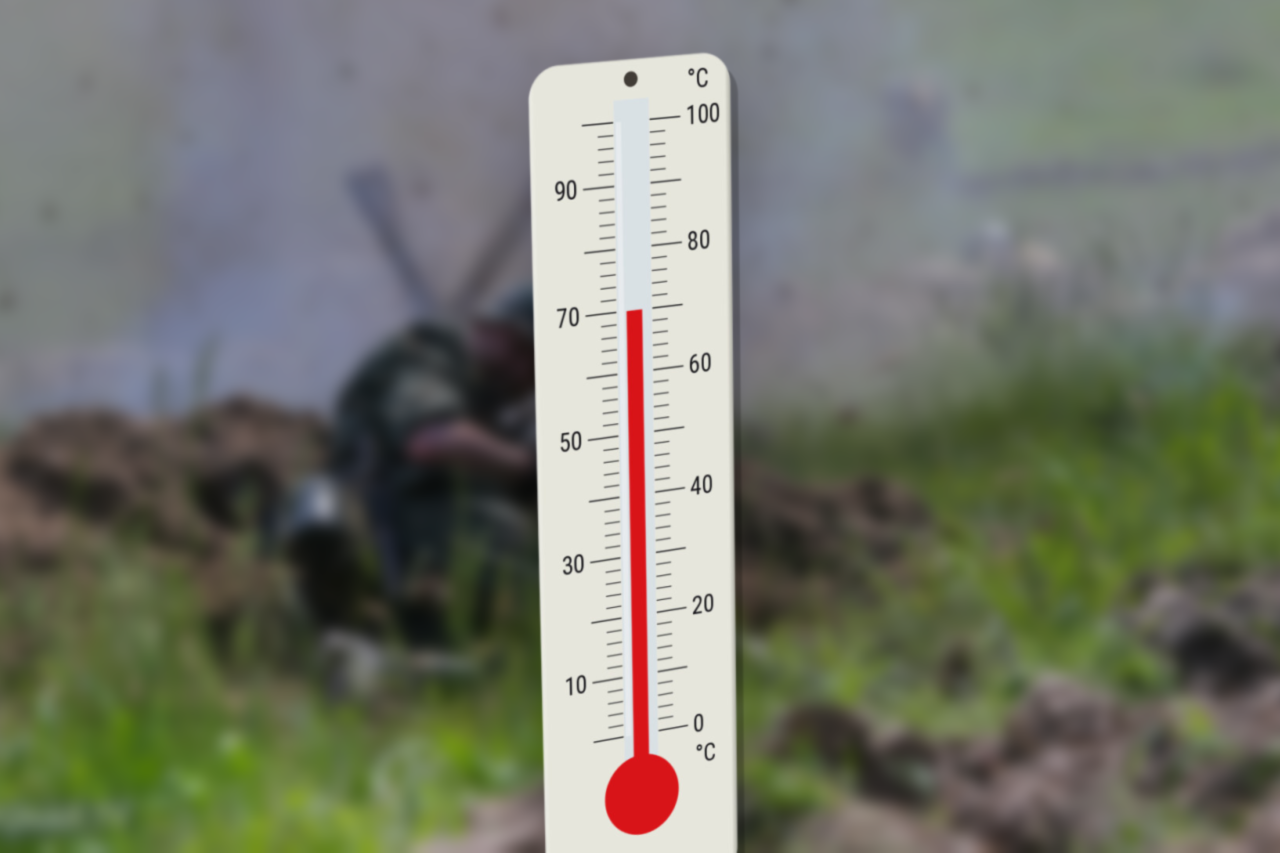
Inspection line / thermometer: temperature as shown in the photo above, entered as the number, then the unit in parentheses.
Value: 70 (°C)
